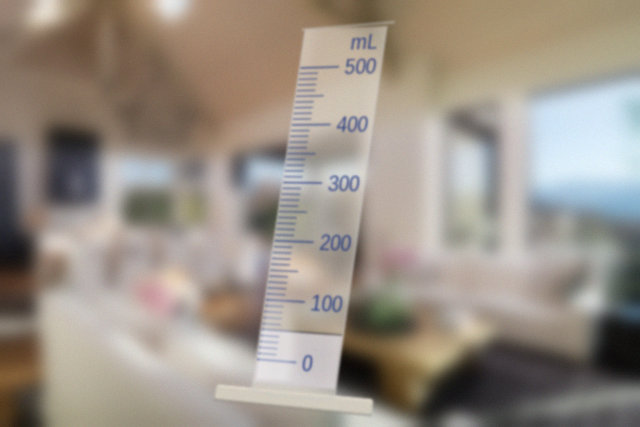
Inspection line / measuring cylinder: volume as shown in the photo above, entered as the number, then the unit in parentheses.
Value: 50 (mL)
